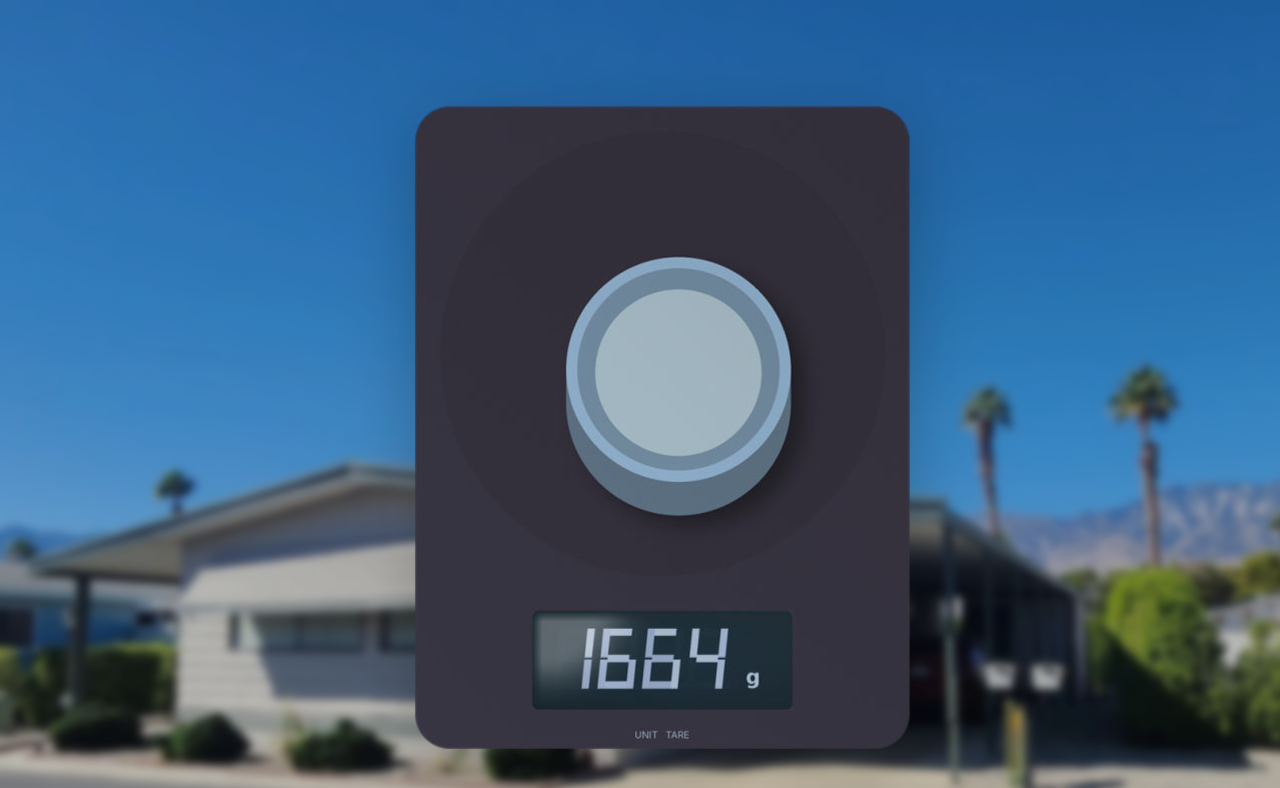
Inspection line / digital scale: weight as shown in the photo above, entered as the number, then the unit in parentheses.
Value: 1664 (g)
